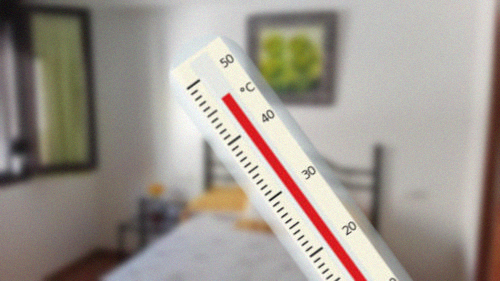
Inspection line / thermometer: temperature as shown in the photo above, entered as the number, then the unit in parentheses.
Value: 46 (°C)
